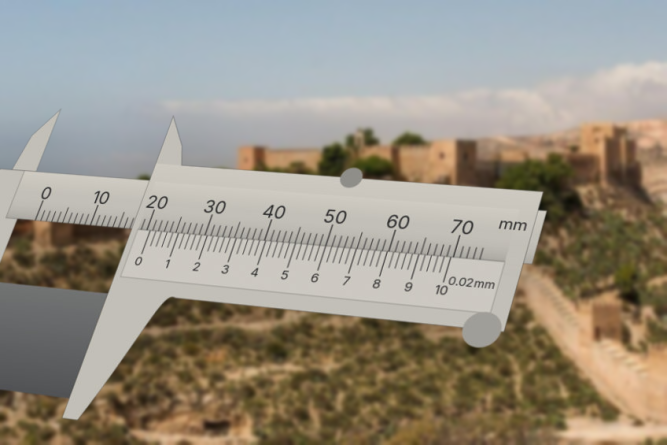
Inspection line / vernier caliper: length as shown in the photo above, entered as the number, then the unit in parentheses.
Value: 20.6 (mm)
